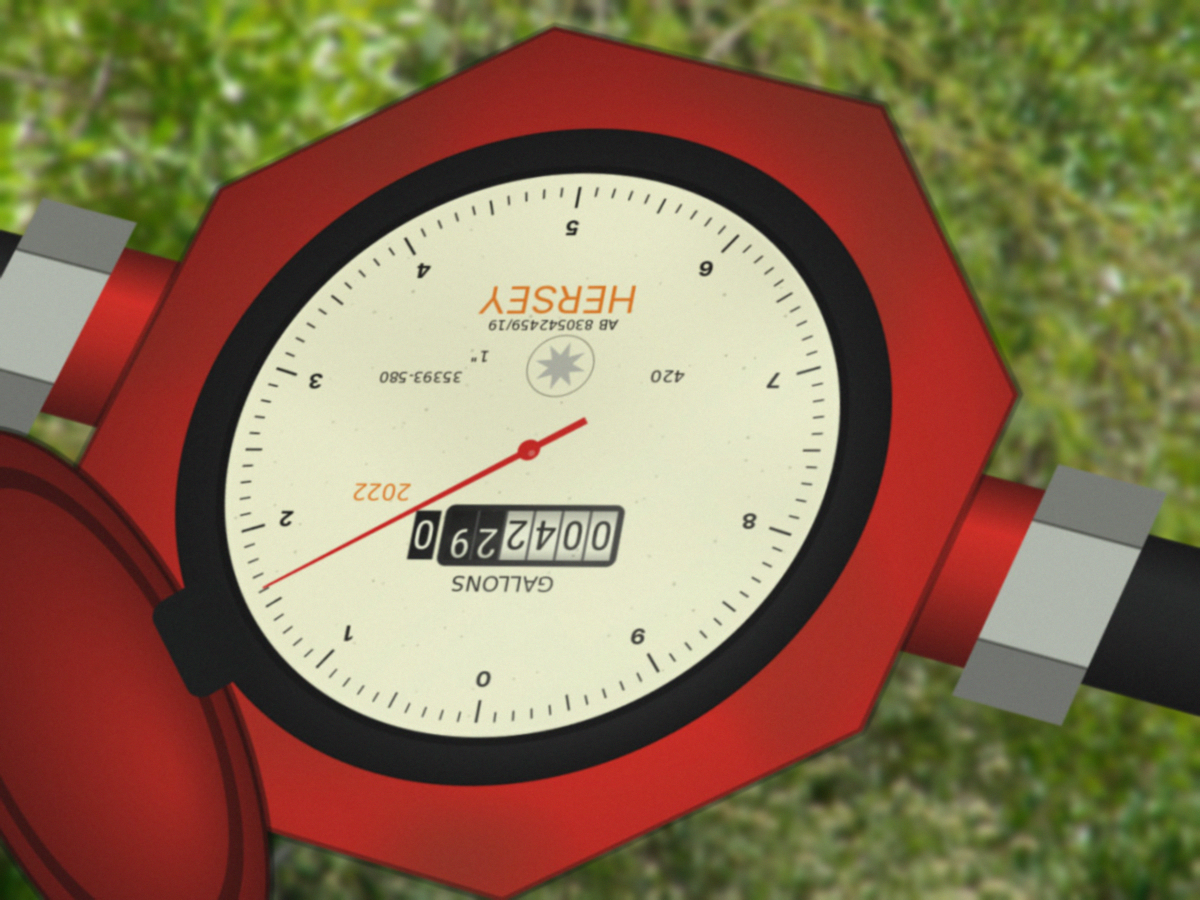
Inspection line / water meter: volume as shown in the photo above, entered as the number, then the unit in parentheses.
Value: 42291.6 (gal)
